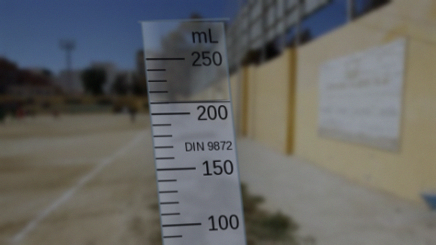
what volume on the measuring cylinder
210 mL
